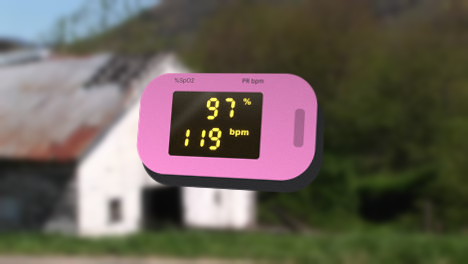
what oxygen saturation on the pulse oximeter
97 %
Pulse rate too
119 bpm
